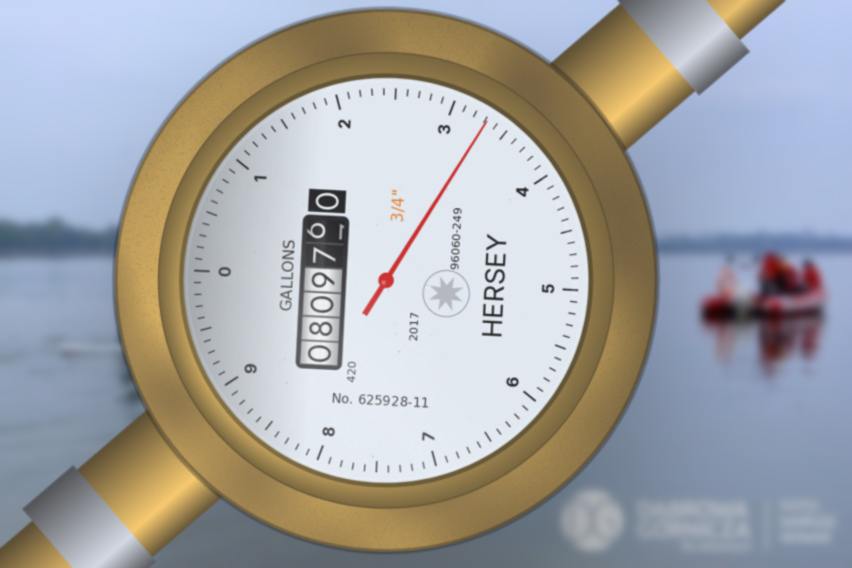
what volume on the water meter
809763.3 gal
